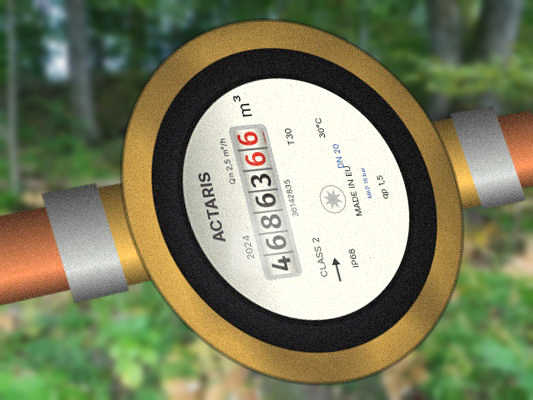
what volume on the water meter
46863.66 m³
